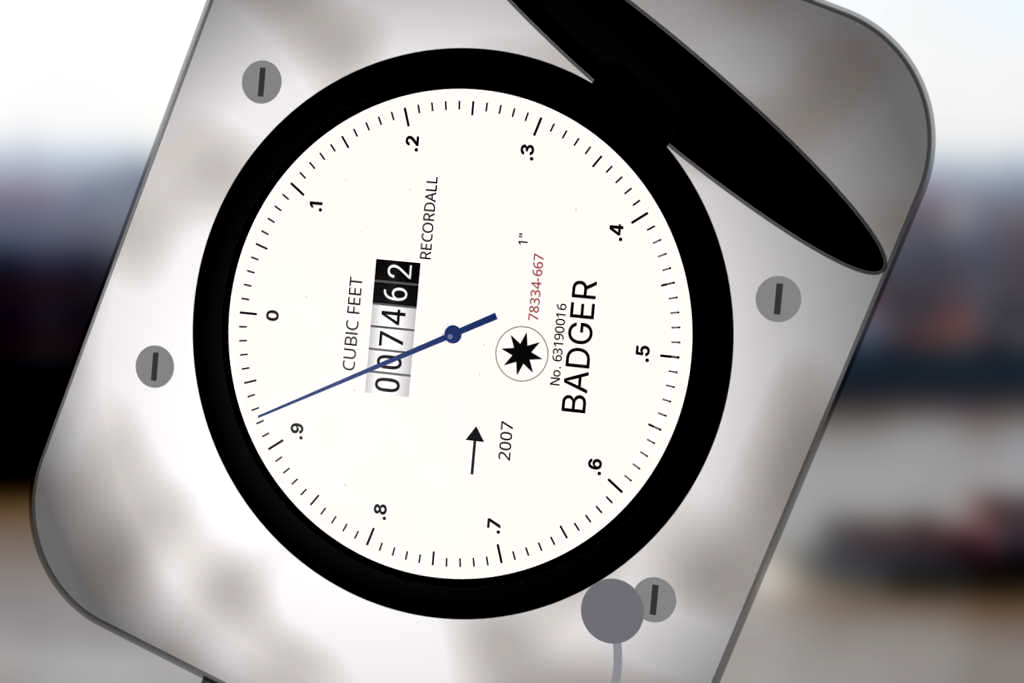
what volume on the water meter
7461.92 ft³
